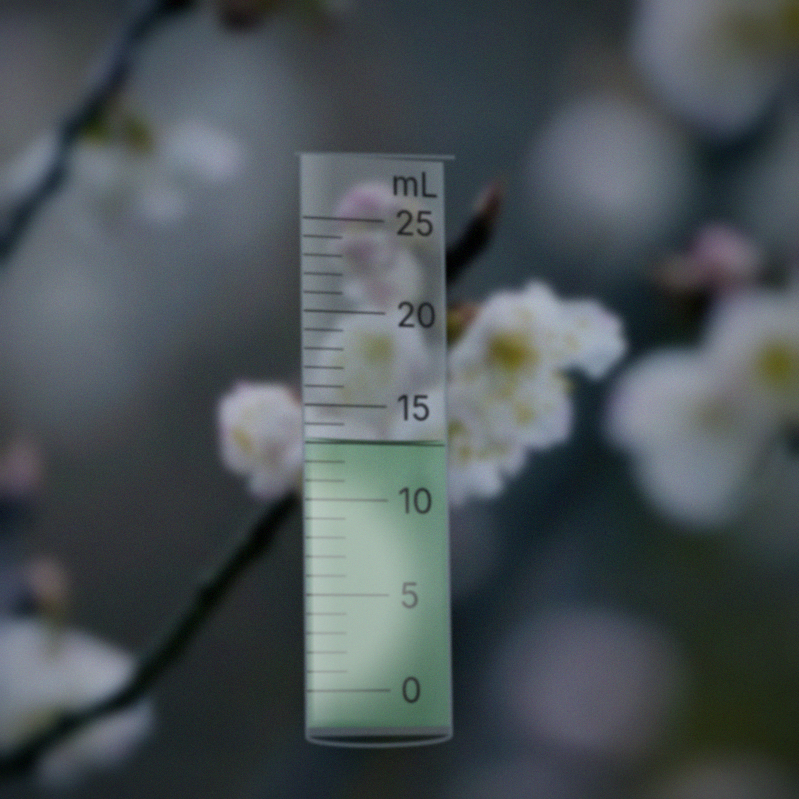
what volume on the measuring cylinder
13 mL
